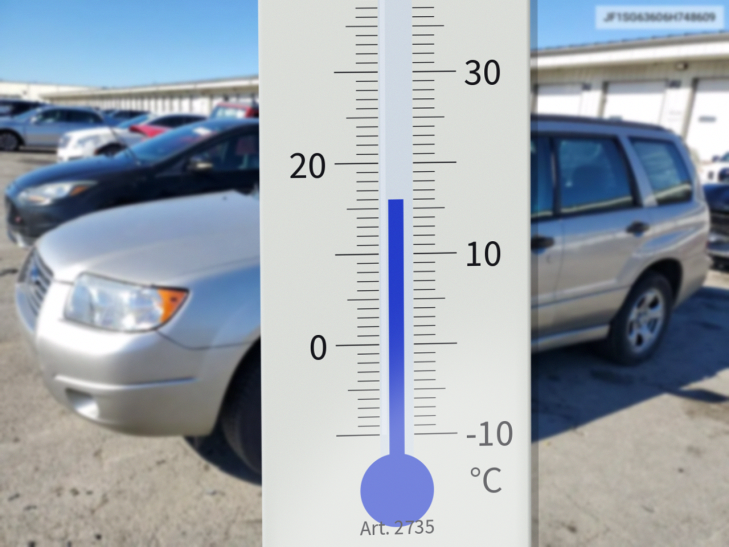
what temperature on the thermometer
16 °C
